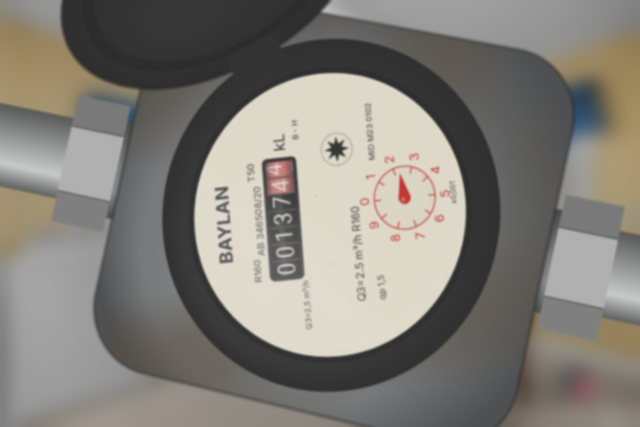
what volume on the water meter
137.442 kL
